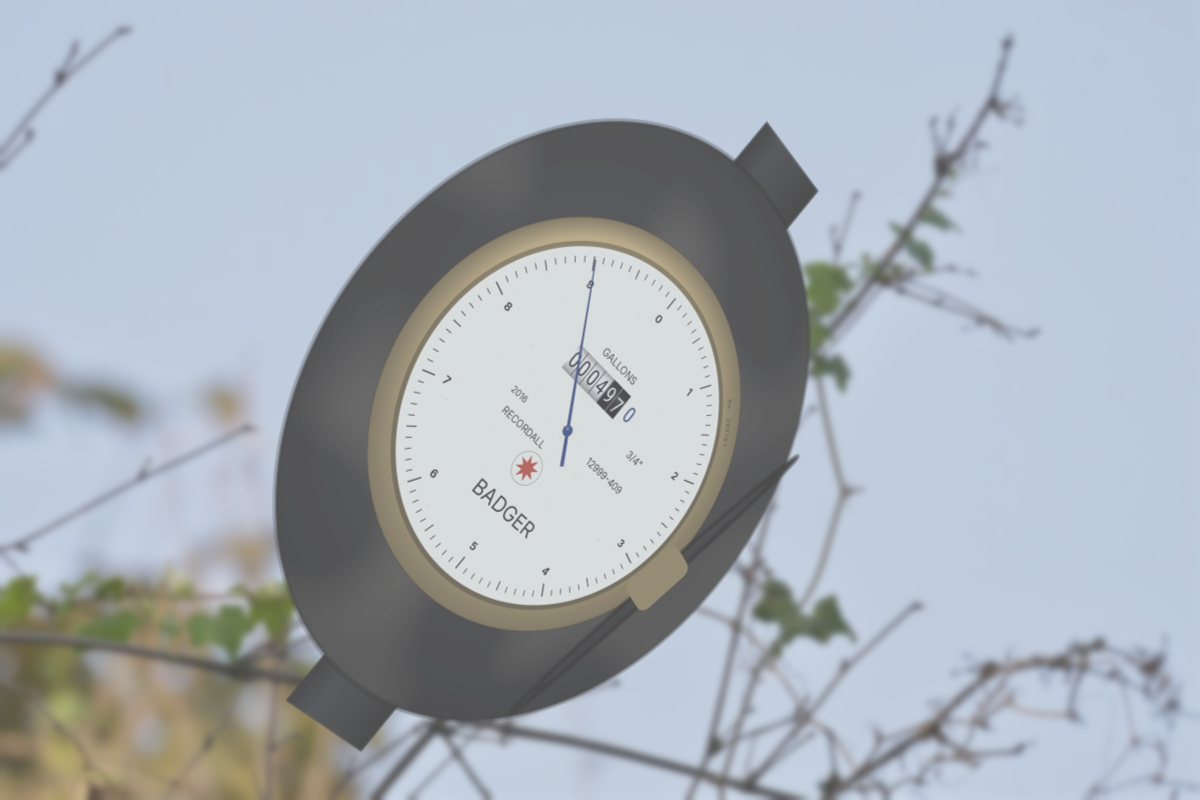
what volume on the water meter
4969.0 gal
